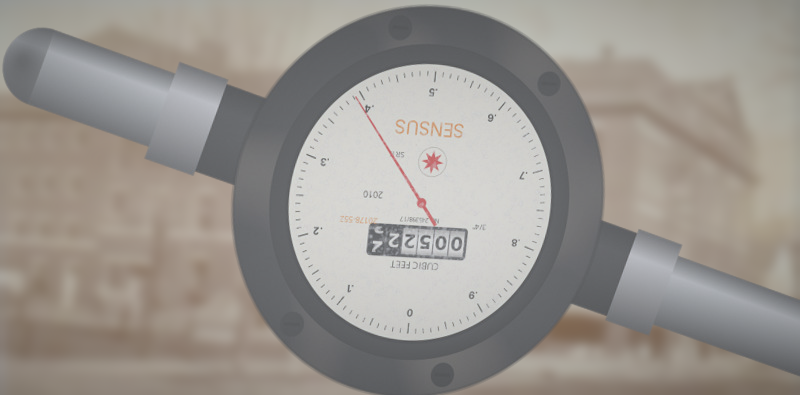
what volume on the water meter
5222.39 ft³
